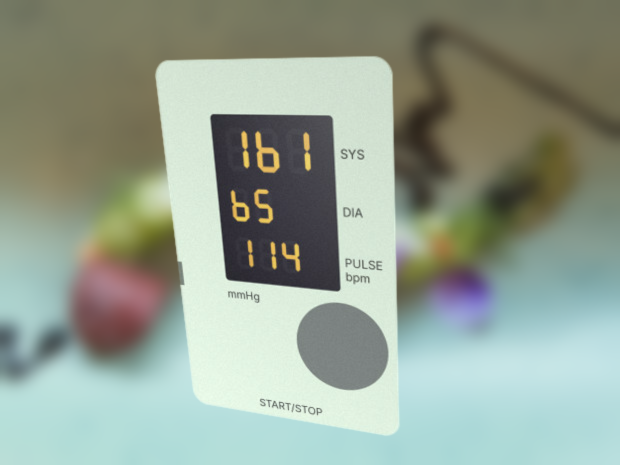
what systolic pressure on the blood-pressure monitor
161 mmHg
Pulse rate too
114 bpm
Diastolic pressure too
65 mmHg
